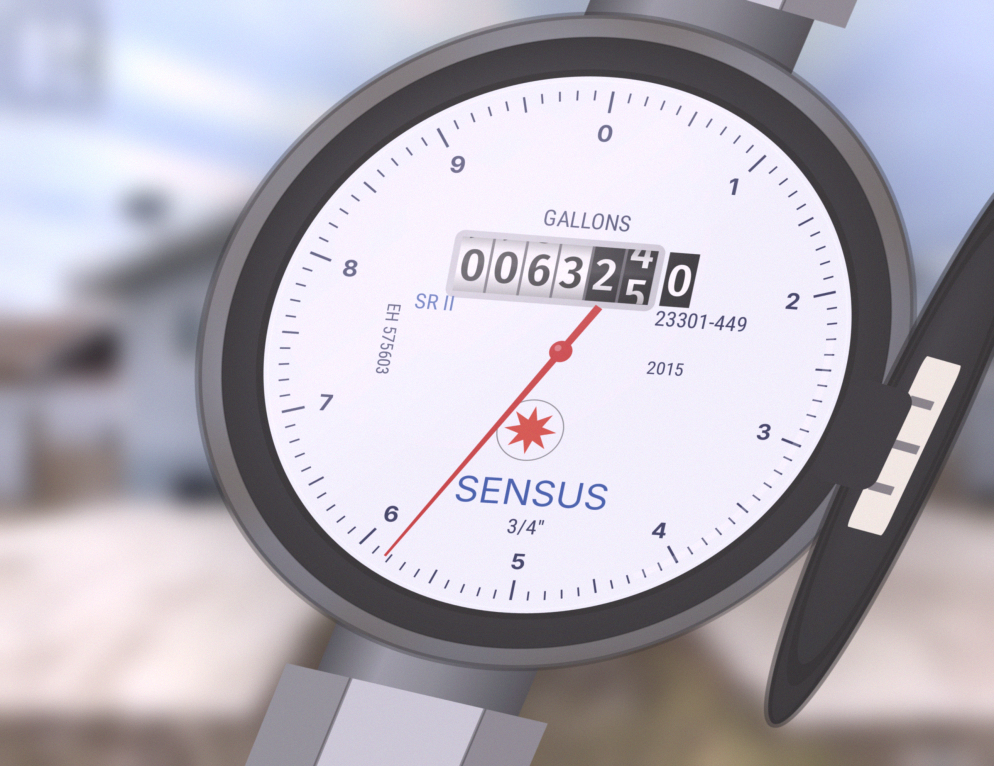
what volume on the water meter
63245.8 gal
